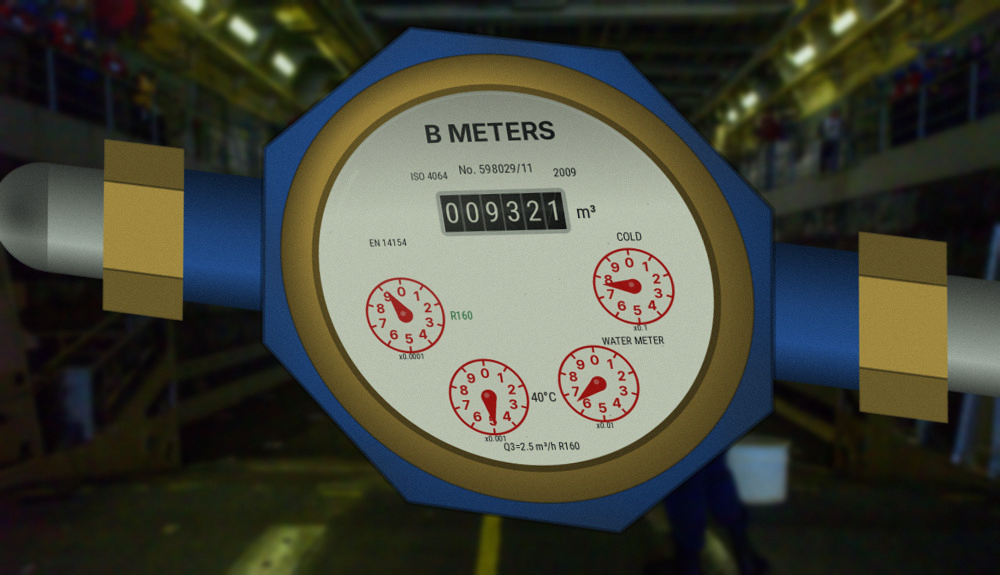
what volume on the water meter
9321.7649 m³
